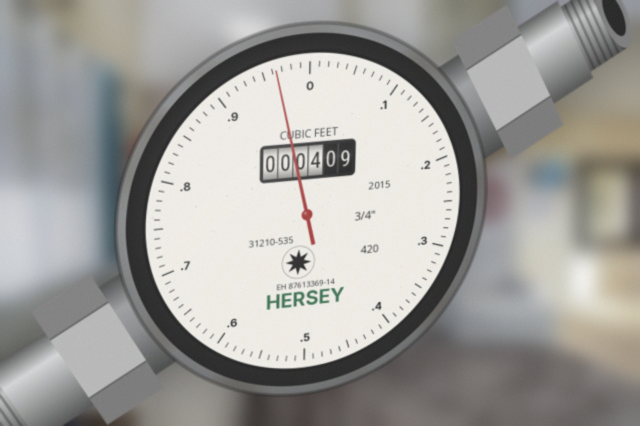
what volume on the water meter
408.96 ft³
